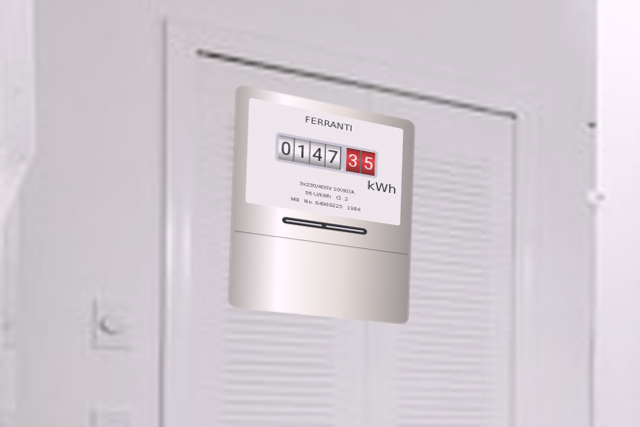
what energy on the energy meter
147.35 kWh
